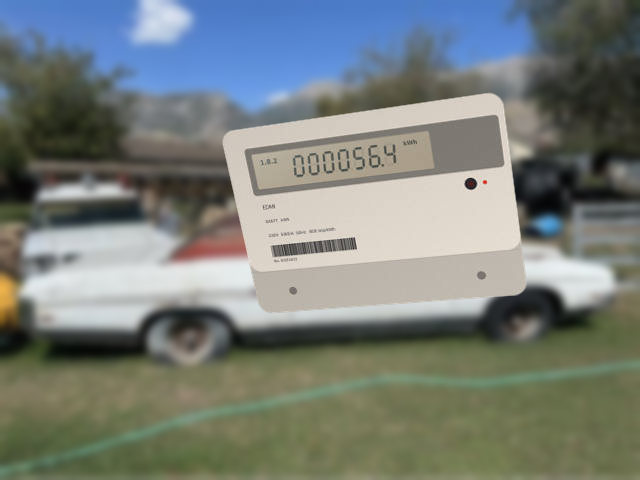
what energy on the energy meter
56.4 kWh
